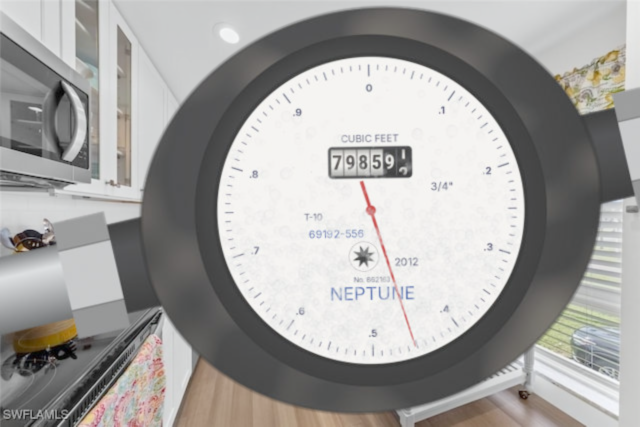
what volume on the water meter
798591.45 ft³
